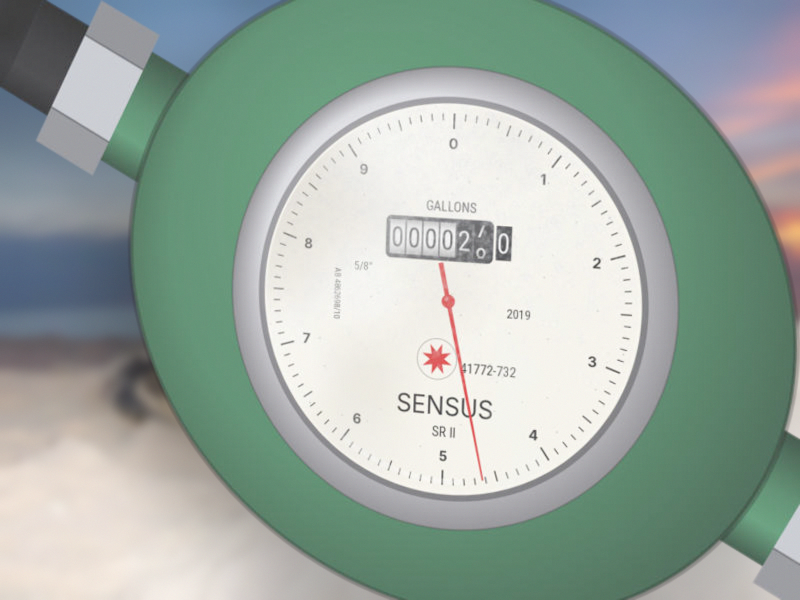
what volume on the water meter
274.6 gal
